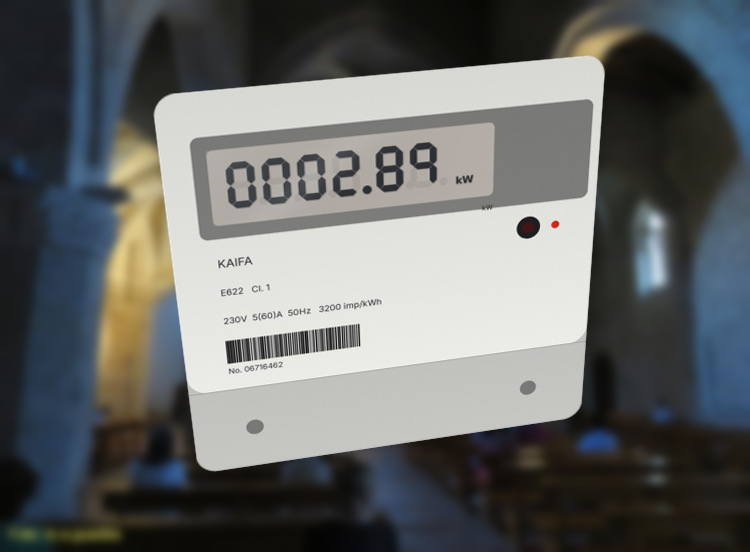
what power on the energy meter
2.89 kW
